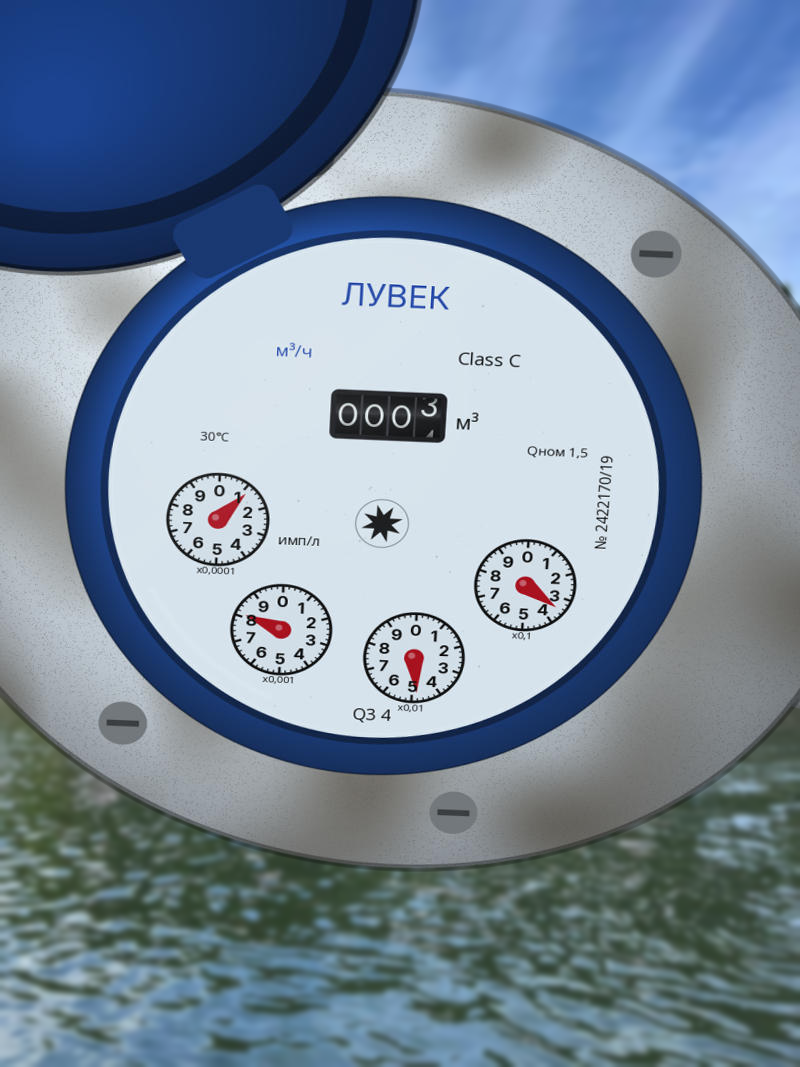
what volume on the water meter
3.3481 m³
